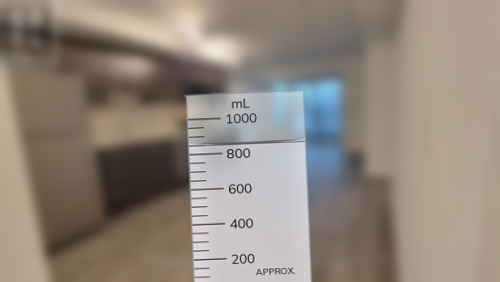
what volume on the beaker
850 mL
